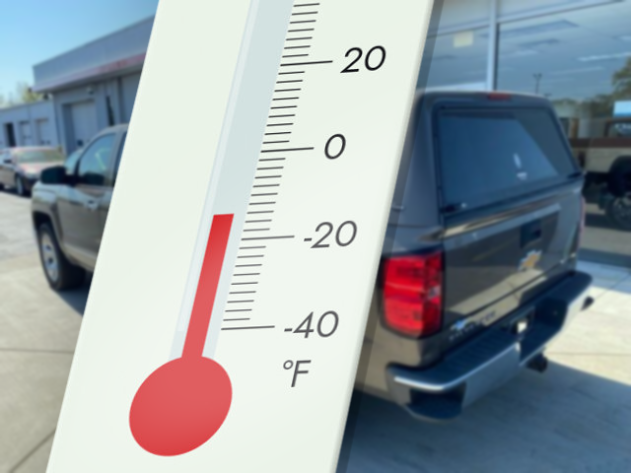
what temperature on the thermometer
-14 °F
